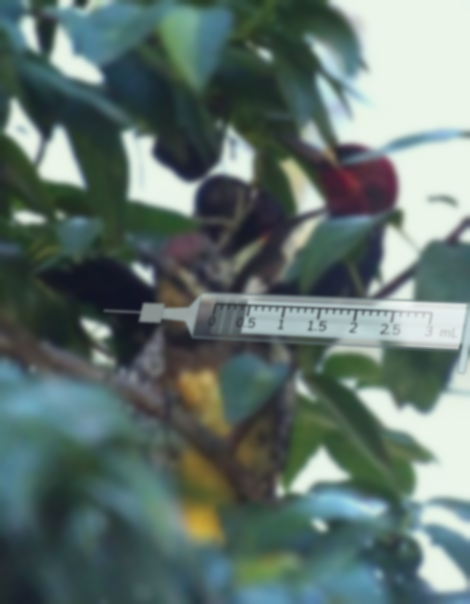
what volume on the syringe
0 mL
